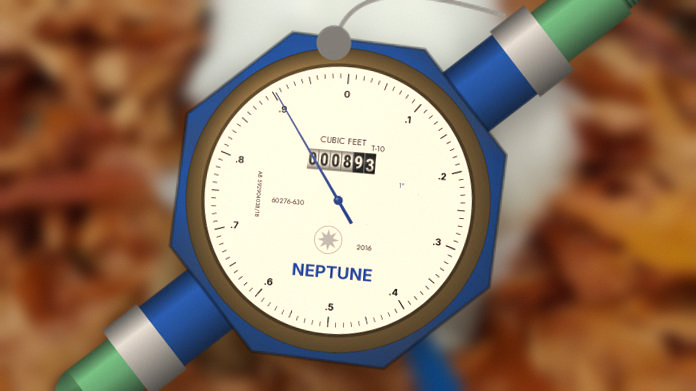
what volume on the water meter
892.90 ft³
